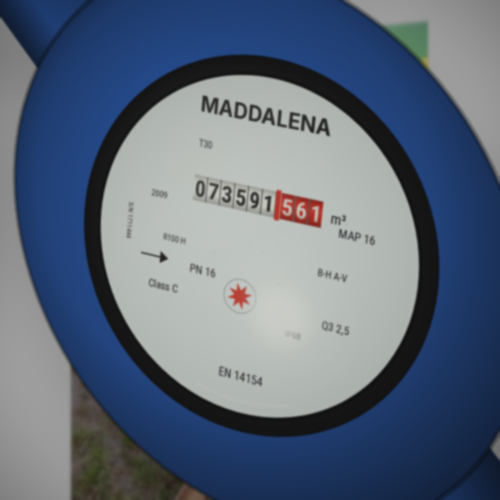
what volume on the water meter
73591.561 m³
